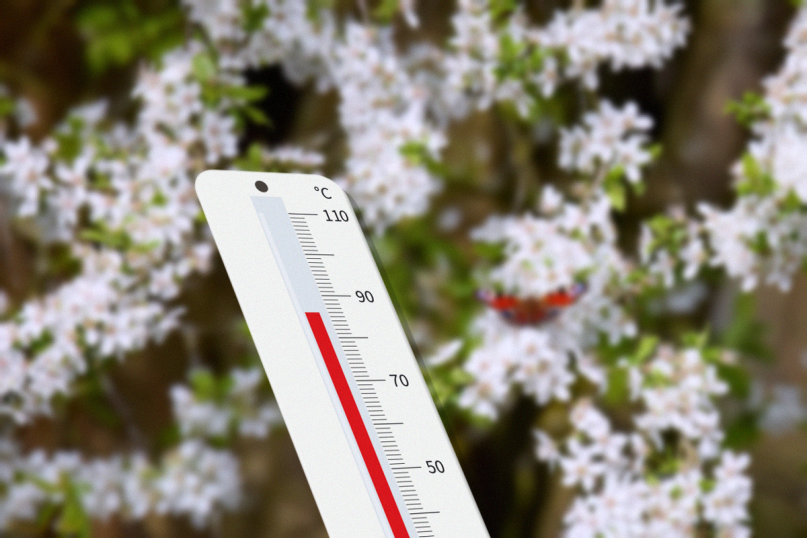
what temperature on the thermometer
86 °C
